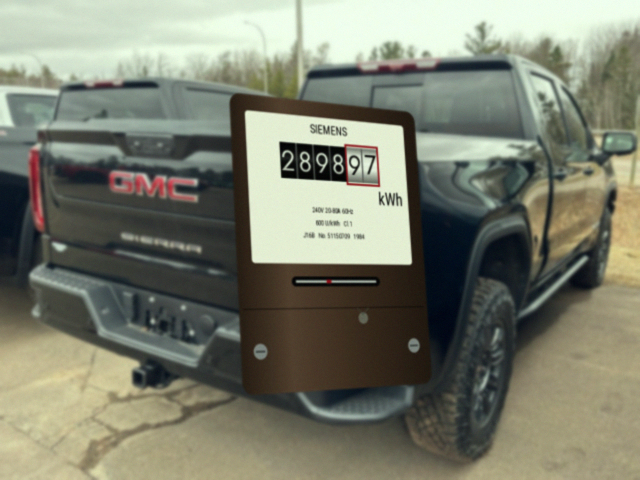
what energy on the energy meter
2898.97 kWh
